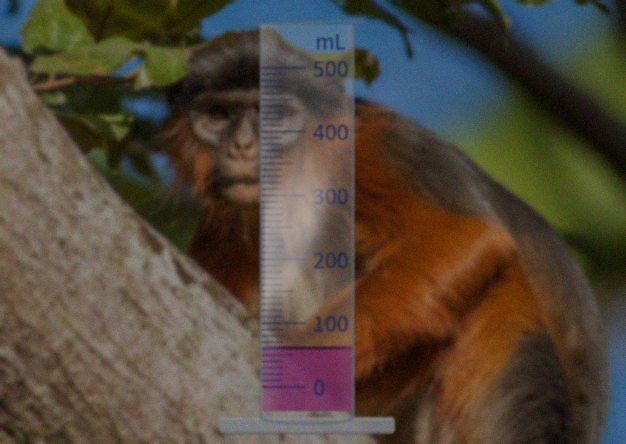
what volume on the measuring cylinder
60 mL
